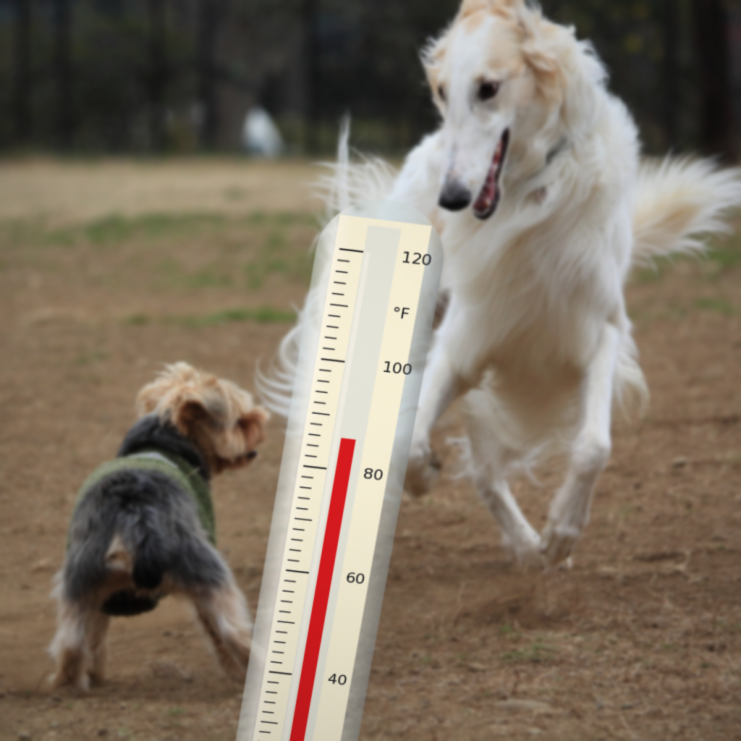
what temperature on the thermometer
86 °F
